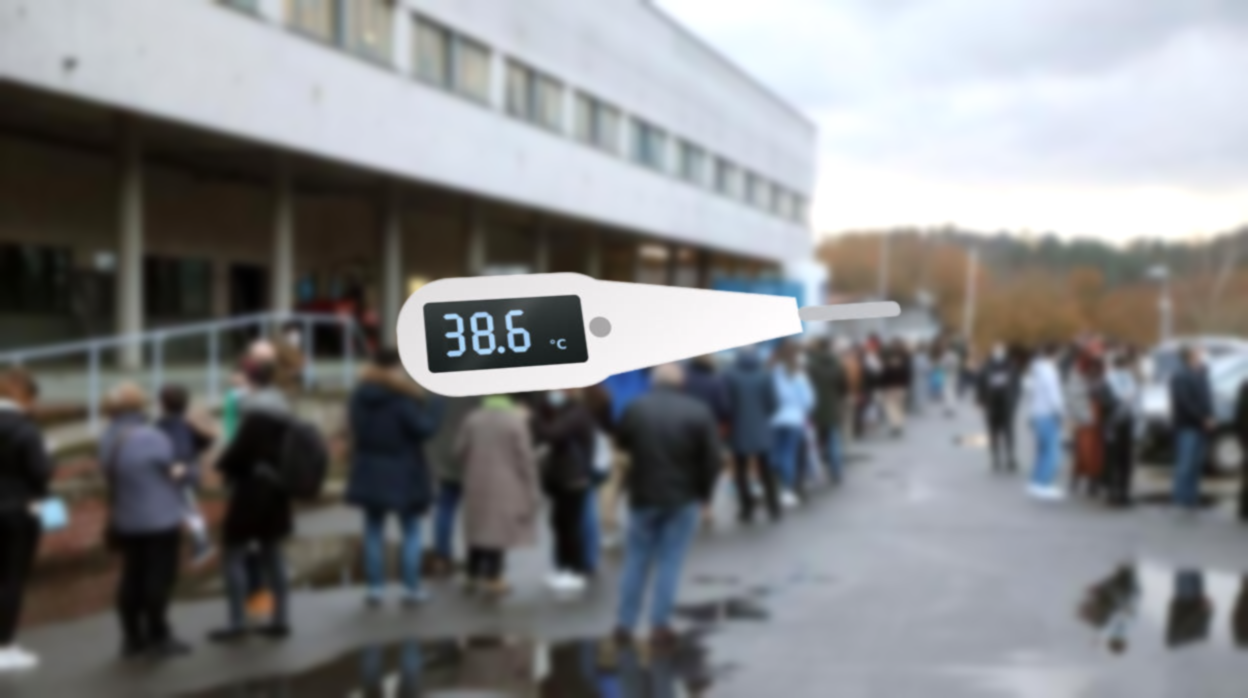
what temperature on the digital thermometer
38.6 °C
